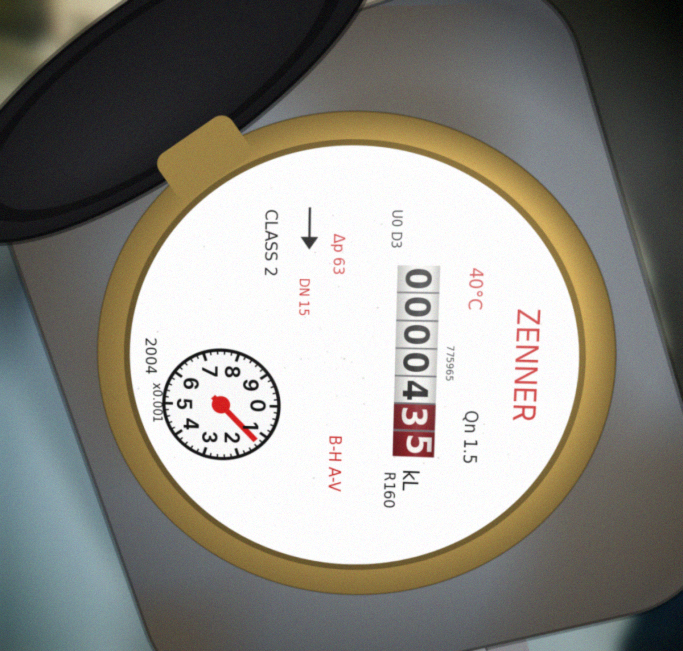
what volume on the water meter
4.351 kL
